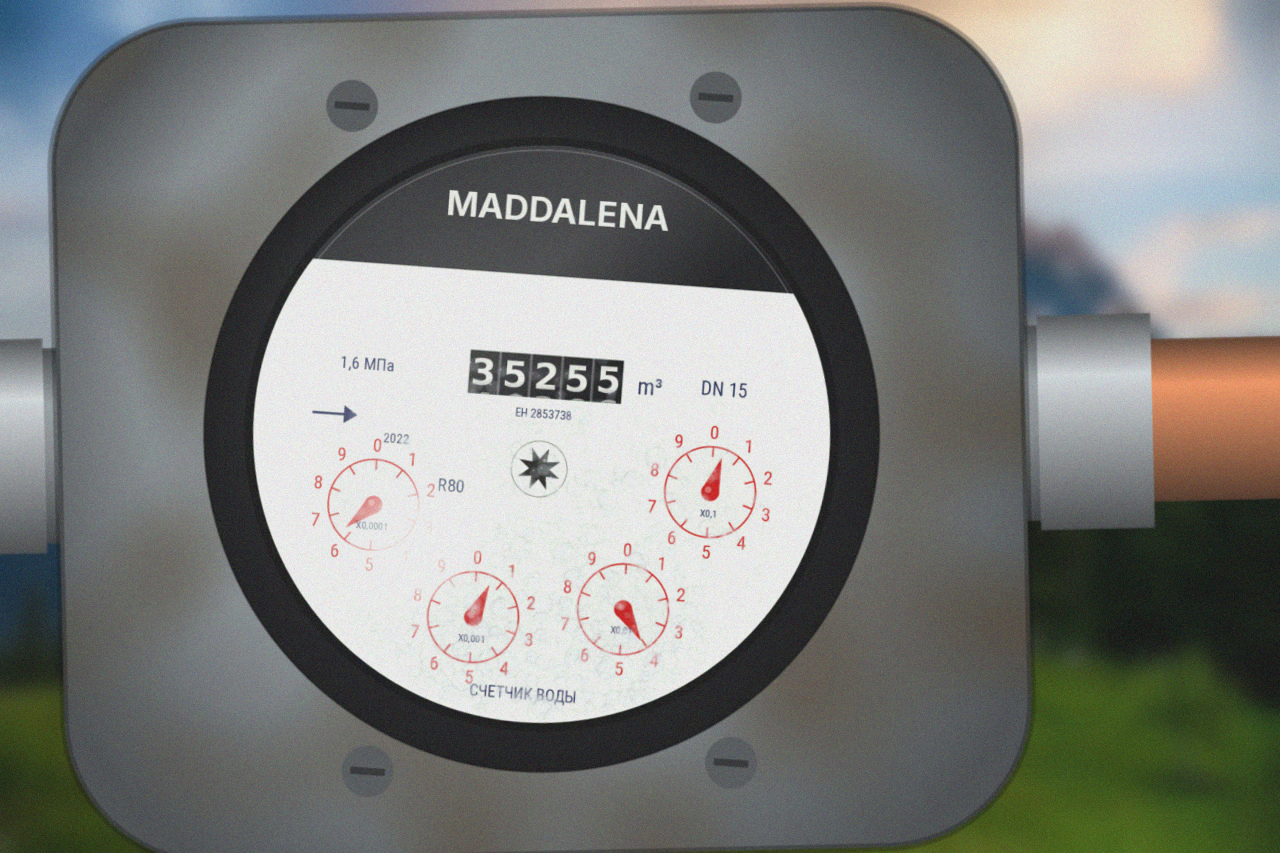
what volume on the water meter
35255.0406 m³
